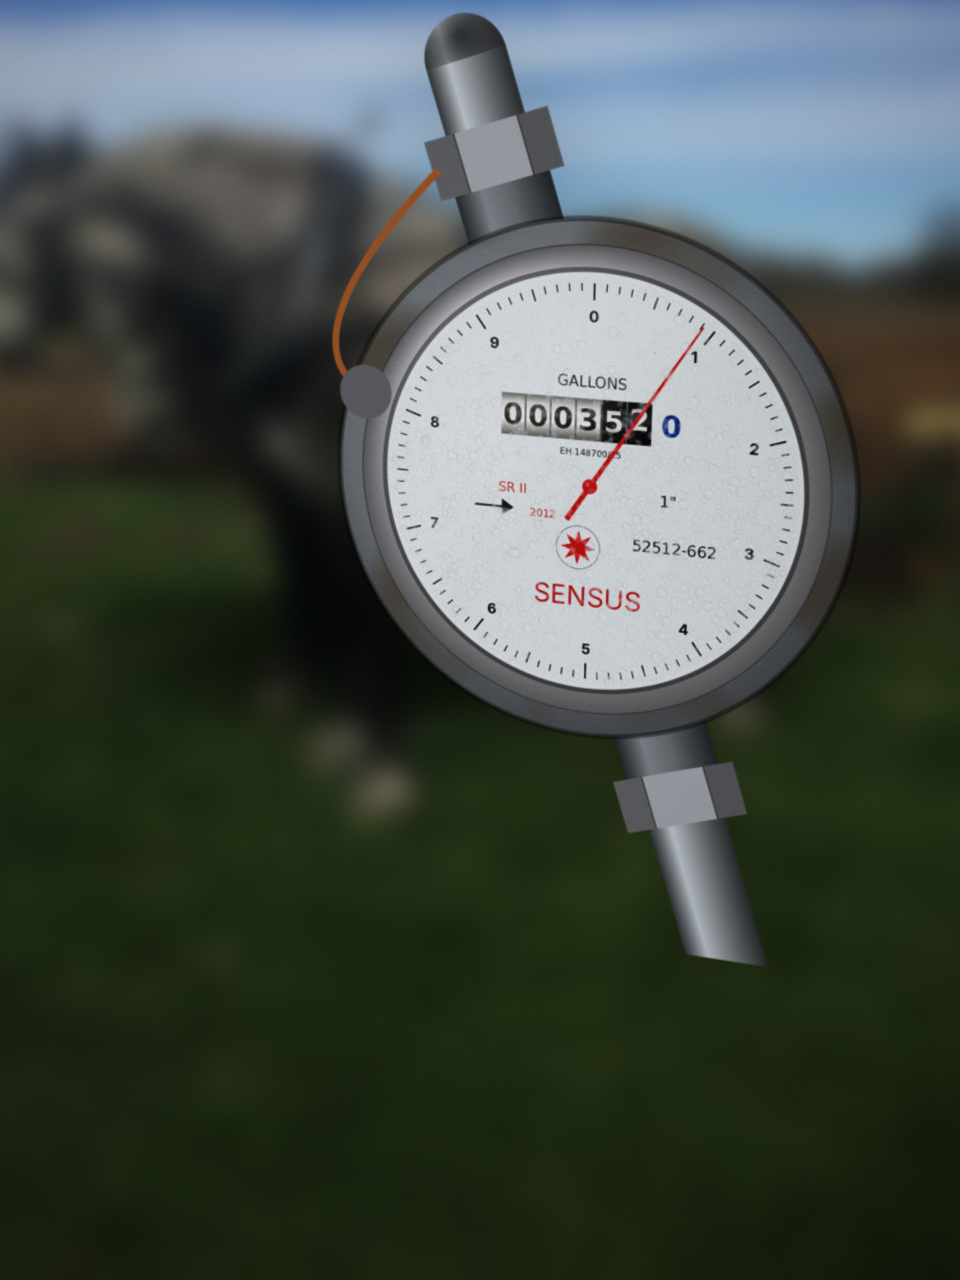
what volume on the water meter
3520.9 gal
